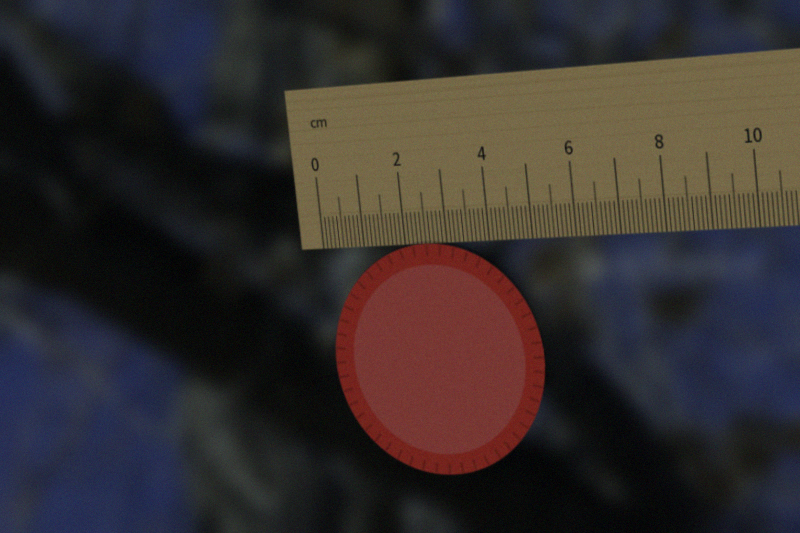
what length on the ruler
5 cm
